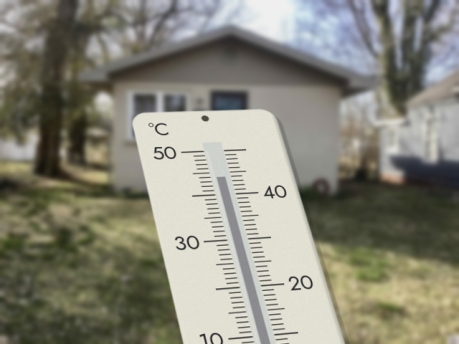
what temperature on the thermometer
44 °C
